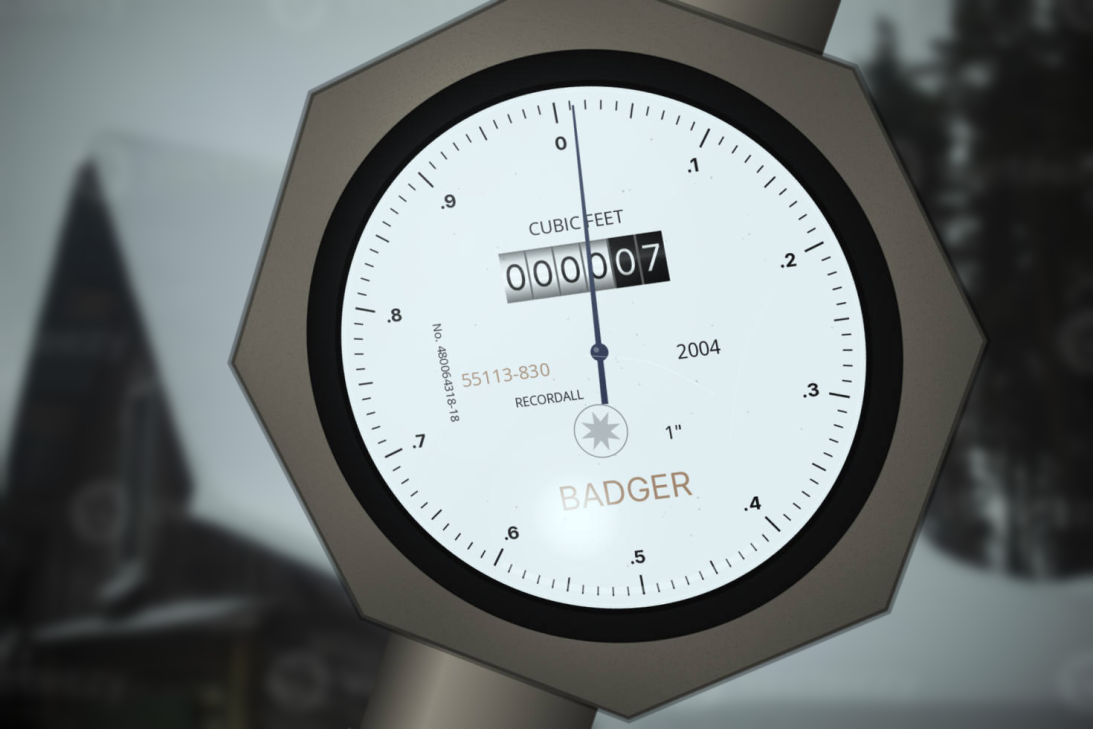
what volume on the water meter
7.01 ft³
